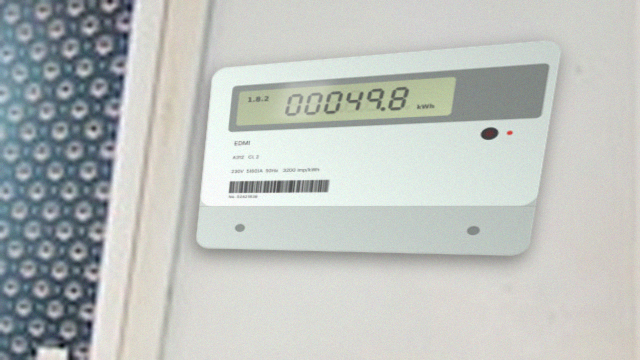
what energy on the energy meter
49.8 kWh
